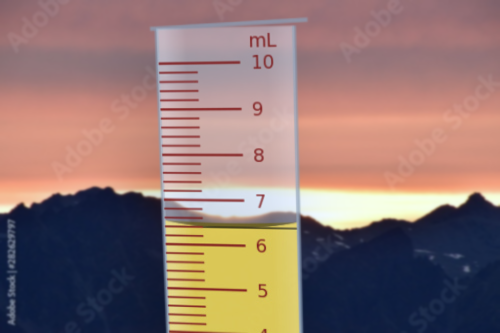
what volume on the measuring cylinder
6.4 mL
